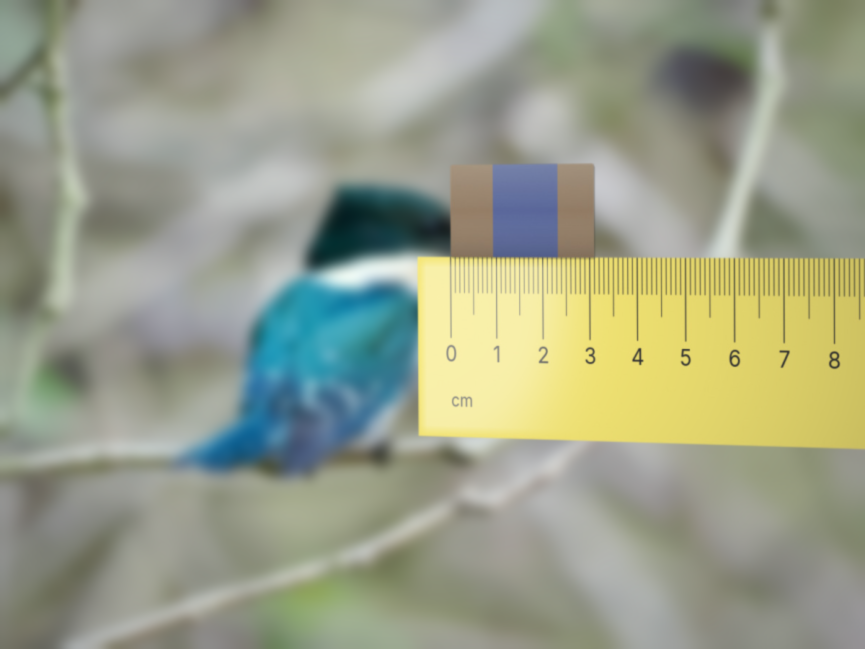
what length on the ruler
3.1 cm
